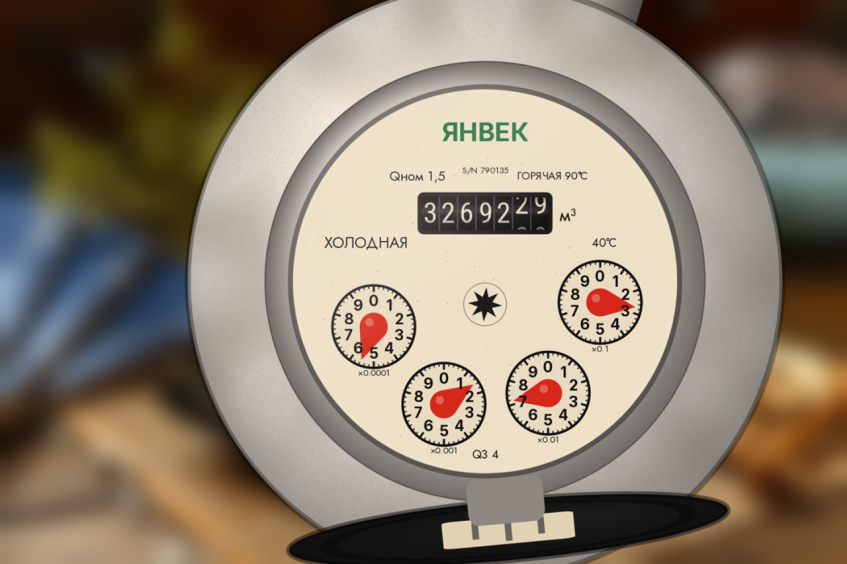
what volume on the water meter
3269229.2715 m³
